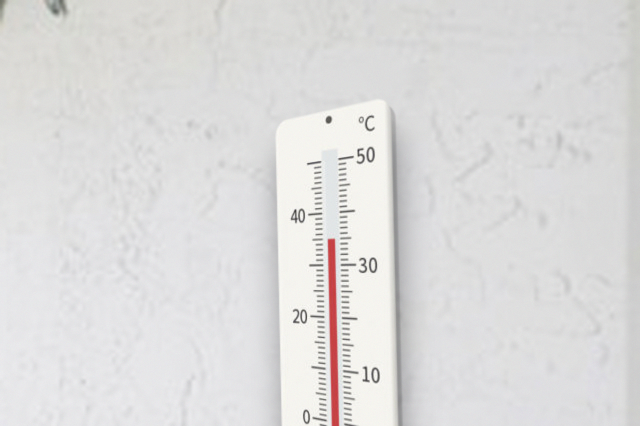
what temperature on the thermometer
35 °C
